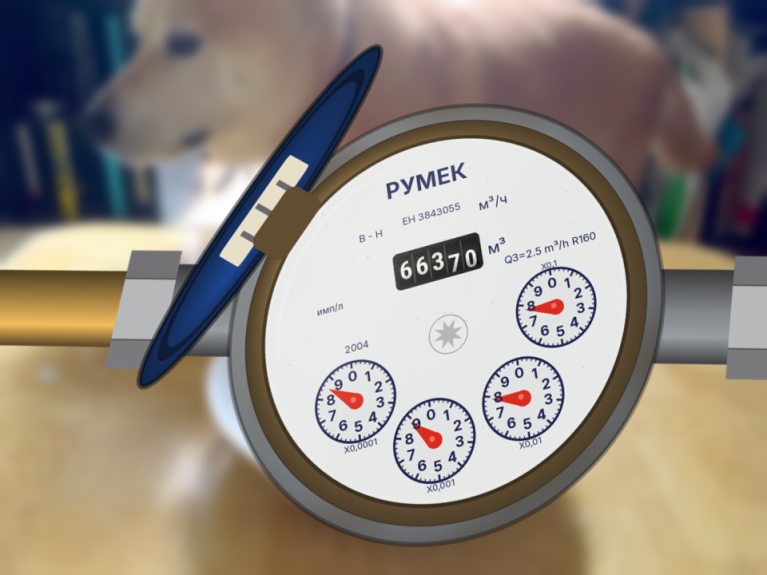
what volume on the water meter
66369.7788 m³
